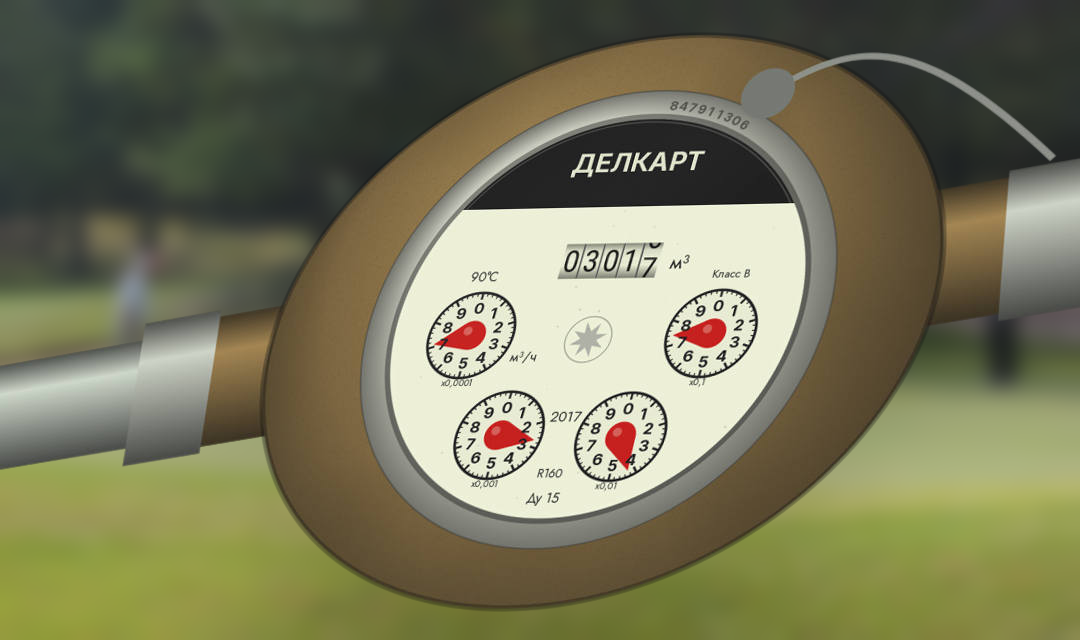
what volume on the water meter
3016.7427 m³
